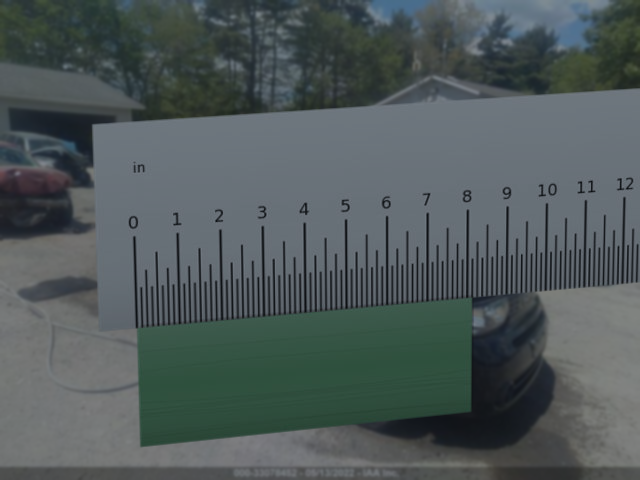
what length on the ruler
8.125 in
